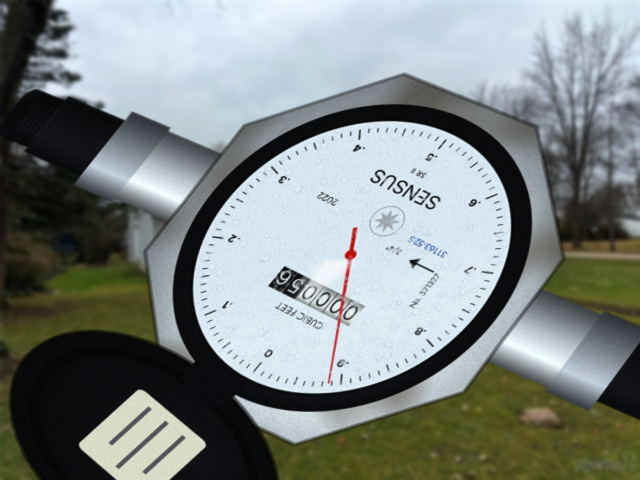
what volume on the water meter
55.91 ft³
